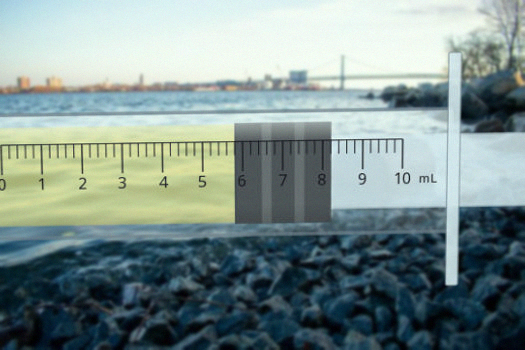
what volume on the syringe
5.8 mL
